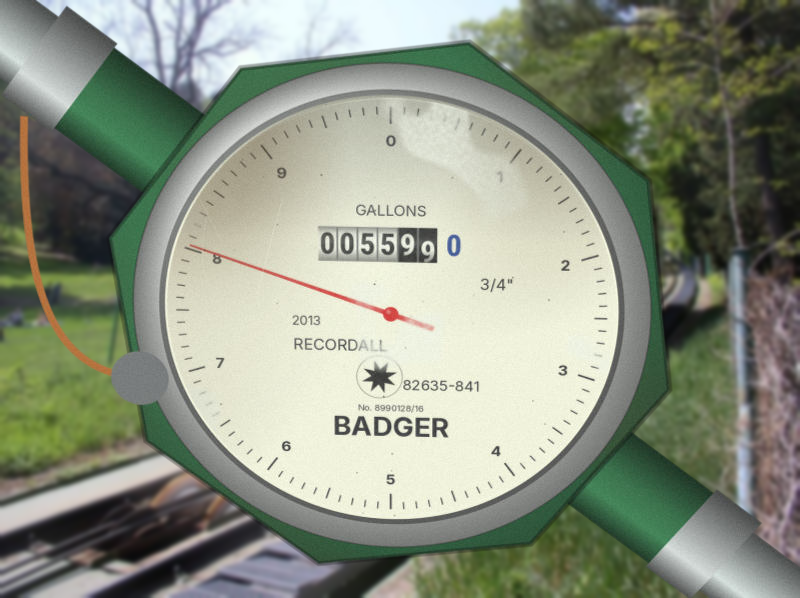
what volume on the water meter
55988.0 gal
